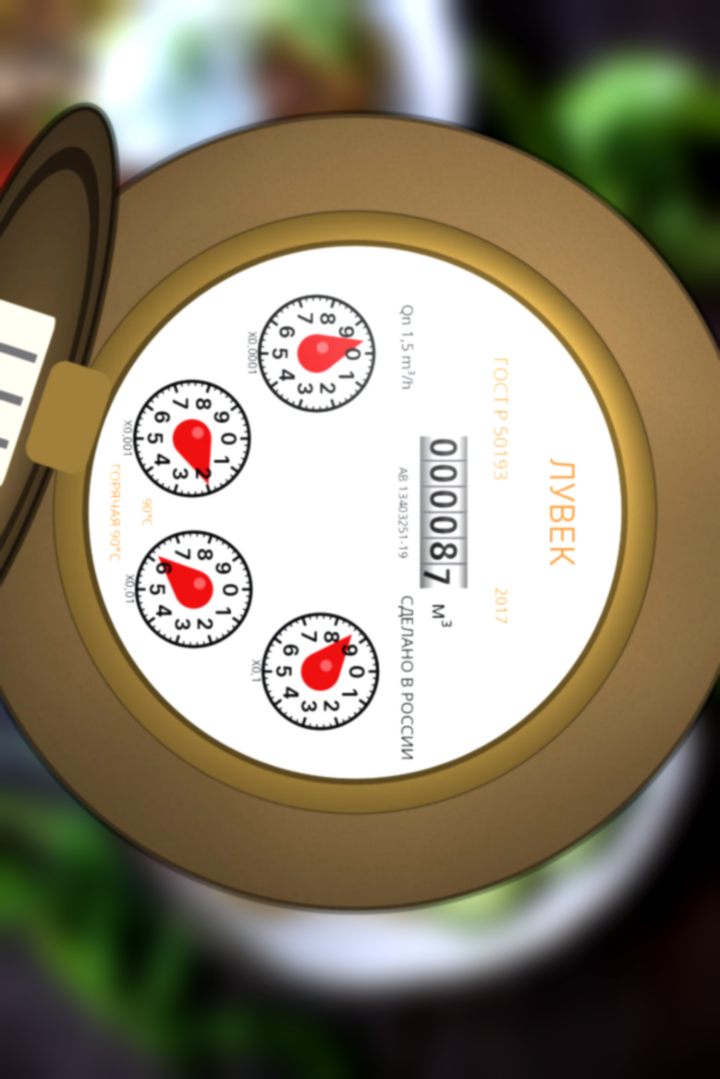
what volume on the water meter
86.8619 m³
